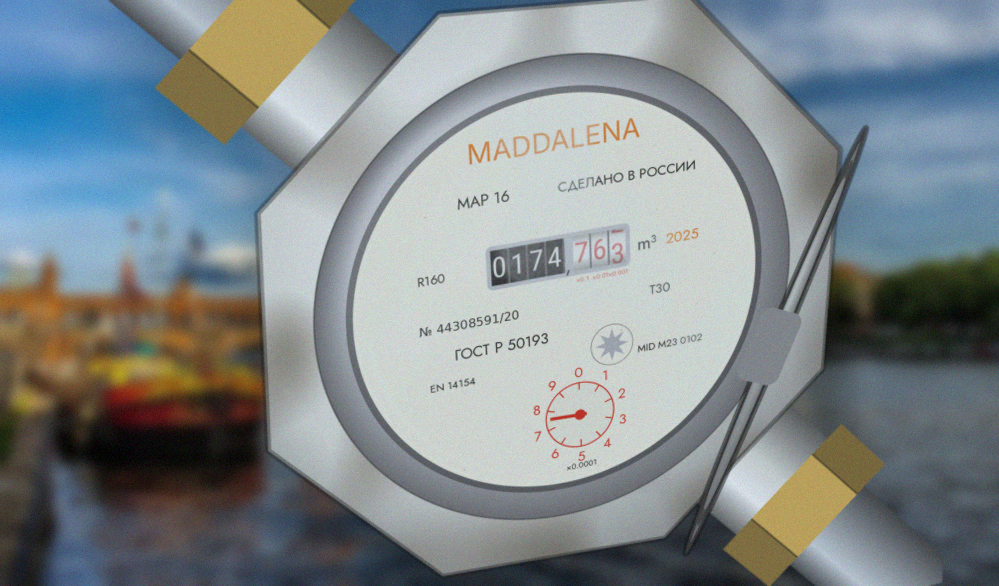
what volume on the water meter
174.7627 m³
